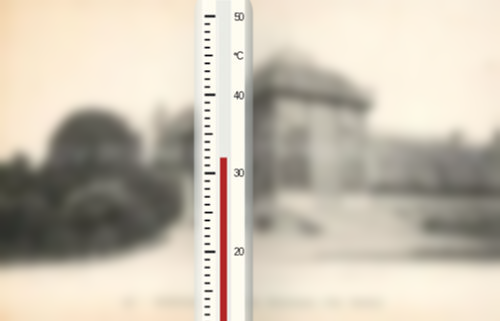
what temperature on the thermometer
32 °C
